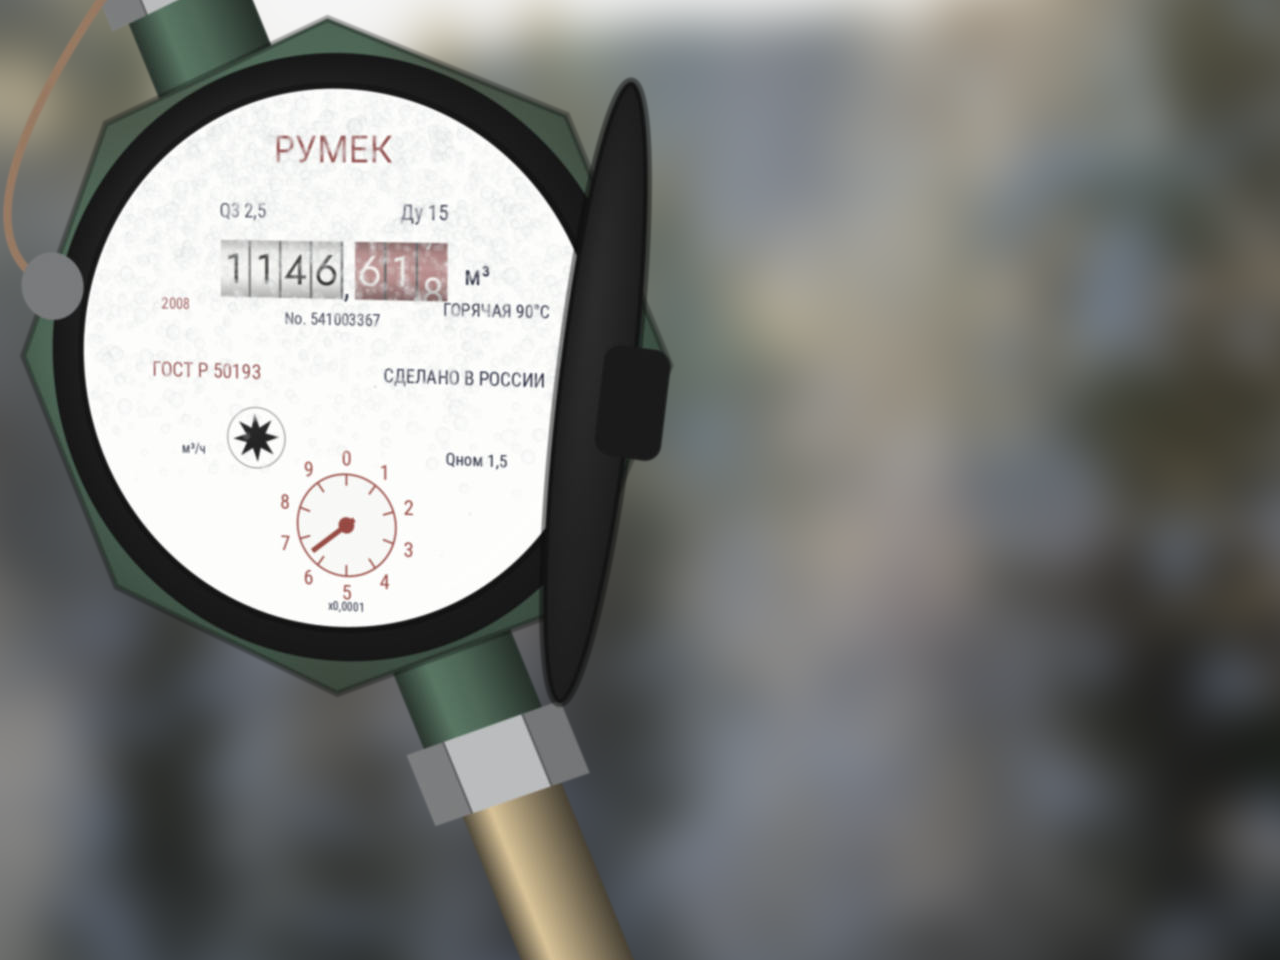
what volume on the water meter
1146.6176 m³
